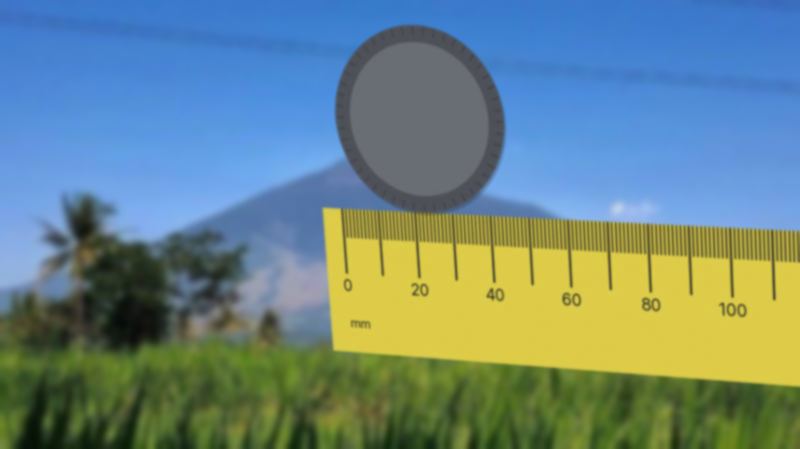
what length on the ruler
45 mm
